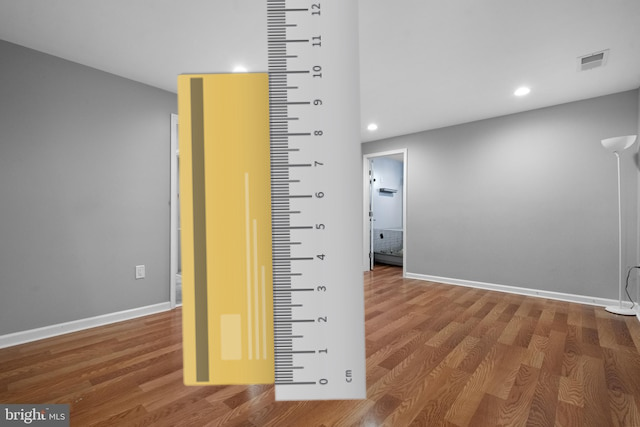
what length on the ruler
10 cm
